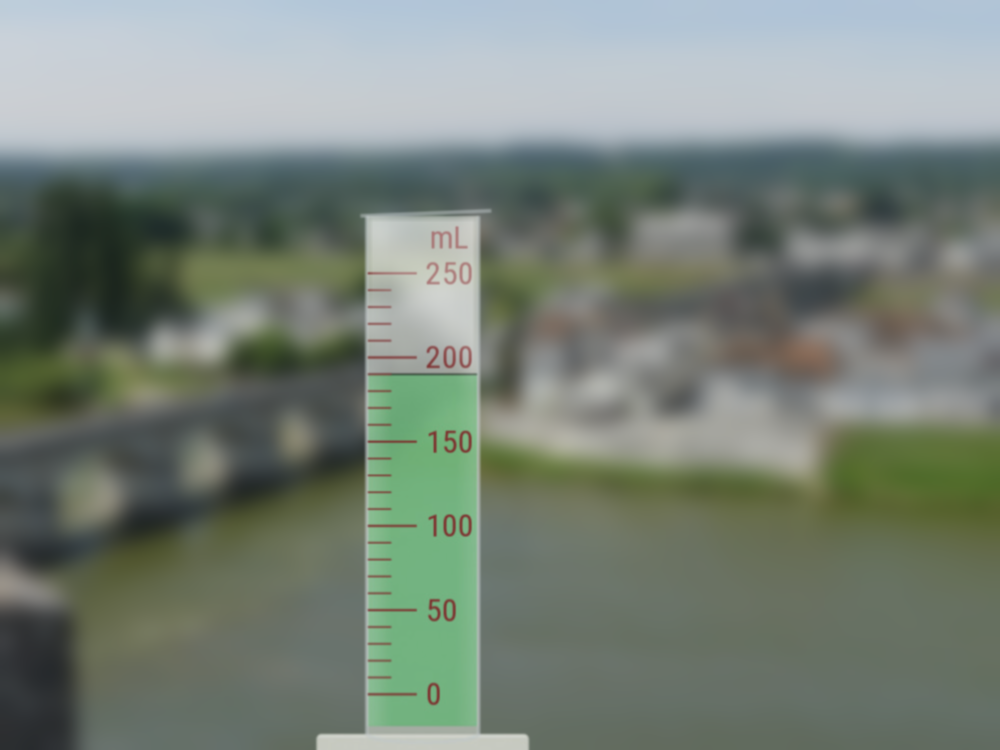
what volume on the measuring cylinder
190 mL
